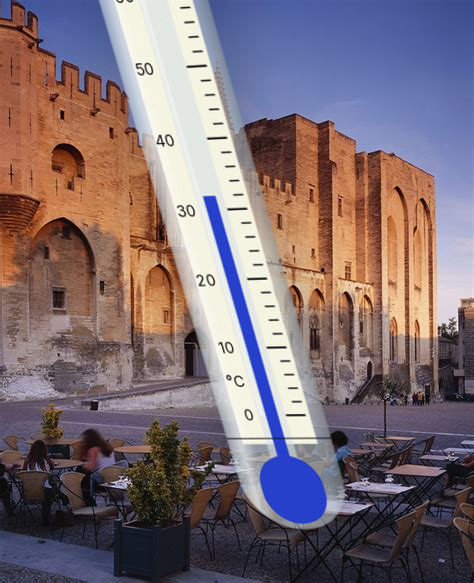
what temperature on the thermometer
32 °C
